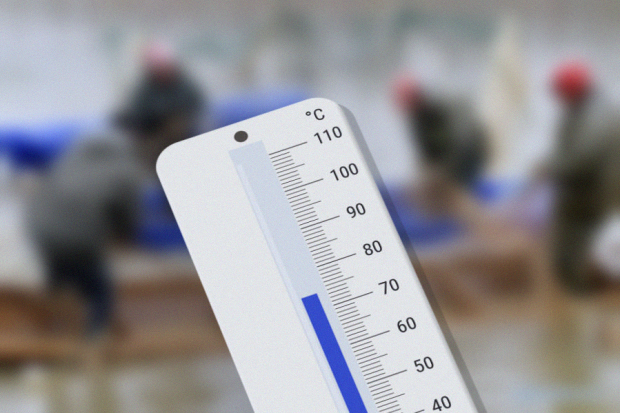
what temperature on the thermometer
74 °C
